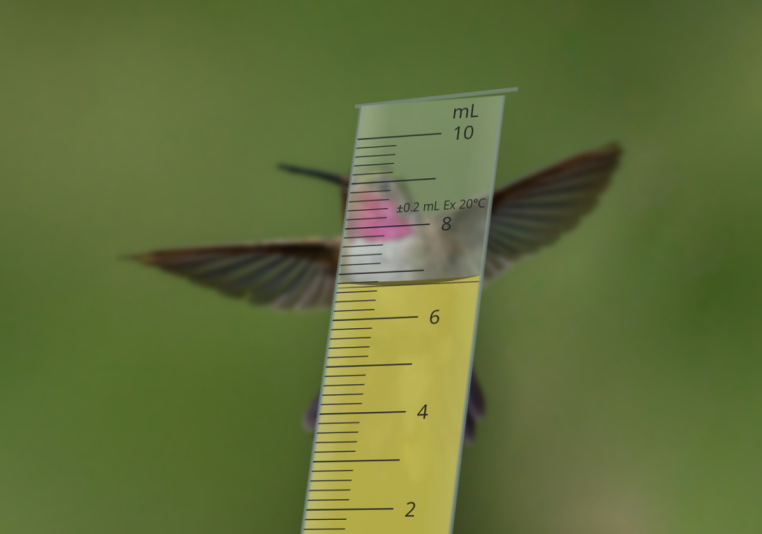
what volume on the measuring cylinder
6.7 mL
